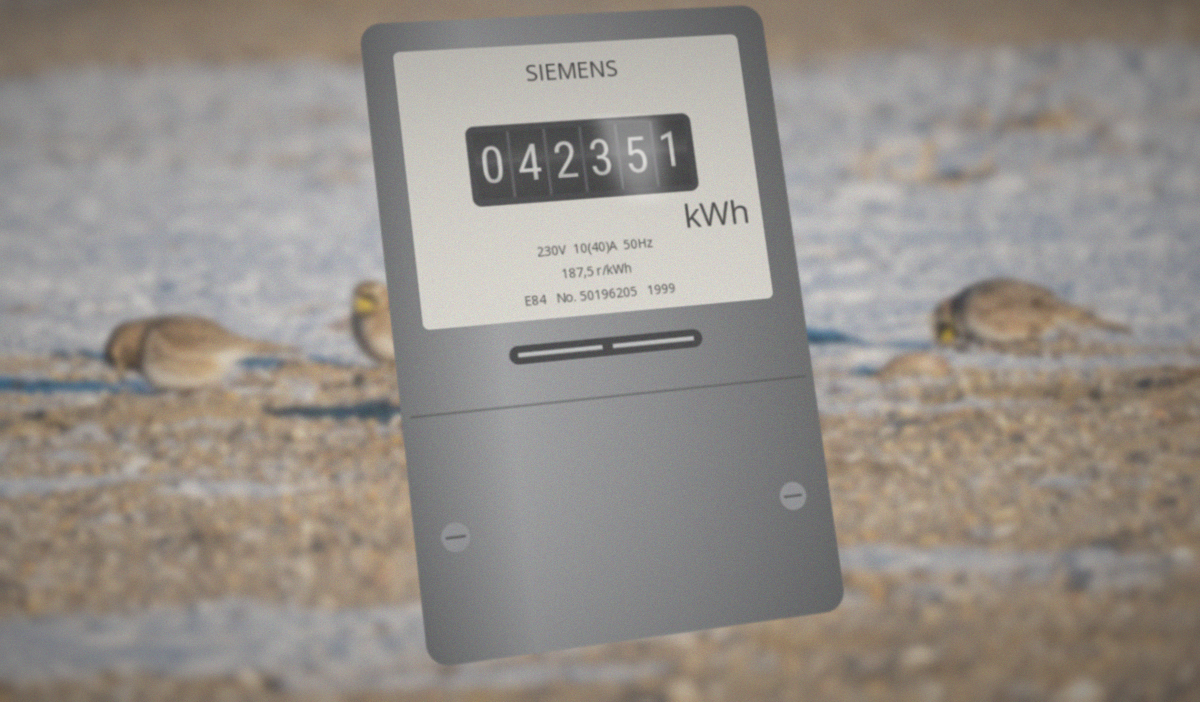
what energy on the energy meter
42351 kWh
